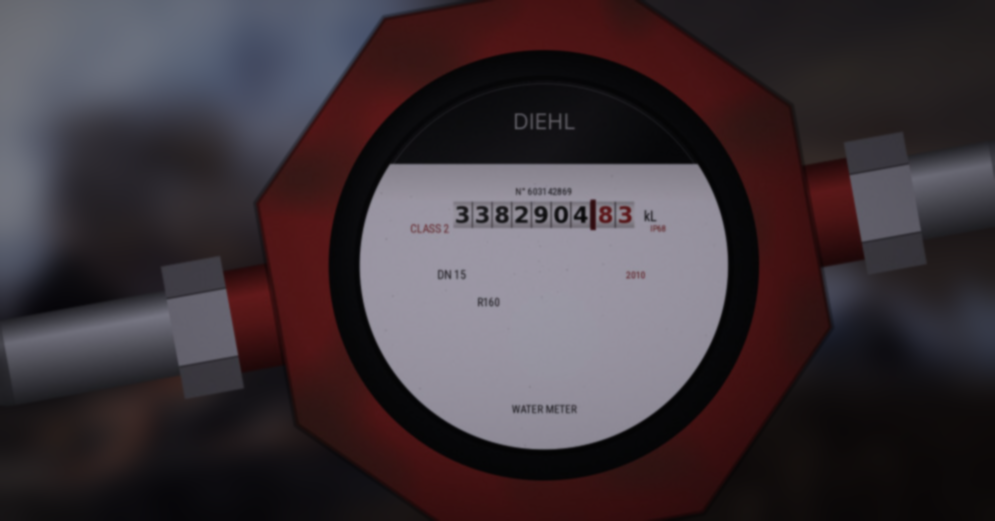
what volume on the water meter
3382904.83 kL
